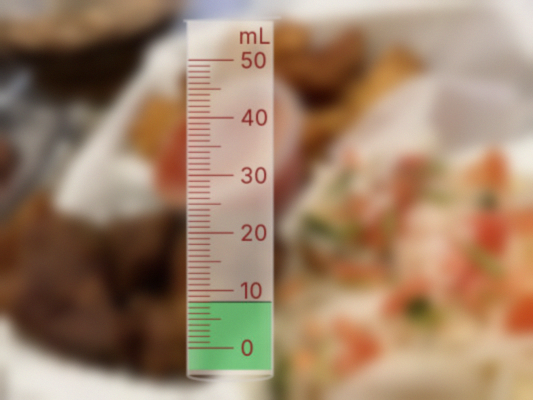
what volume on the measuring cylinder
8 mL
